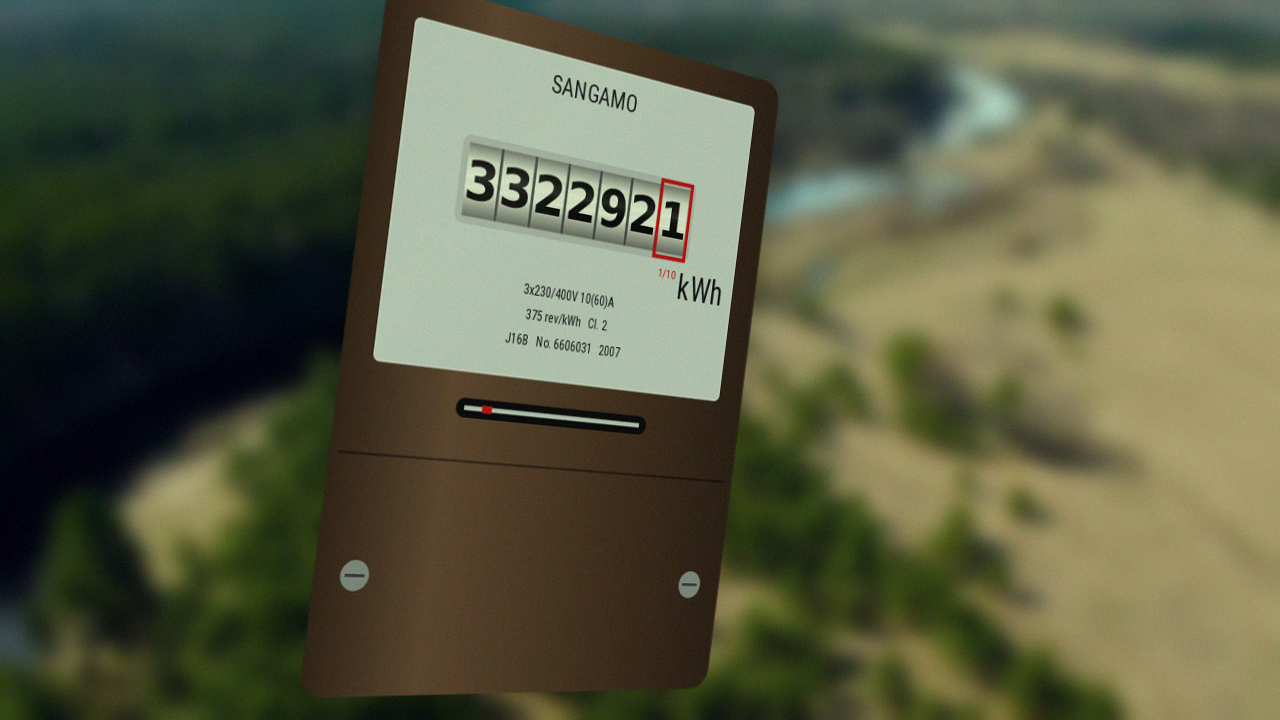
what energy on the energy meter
332292.1 kWh
